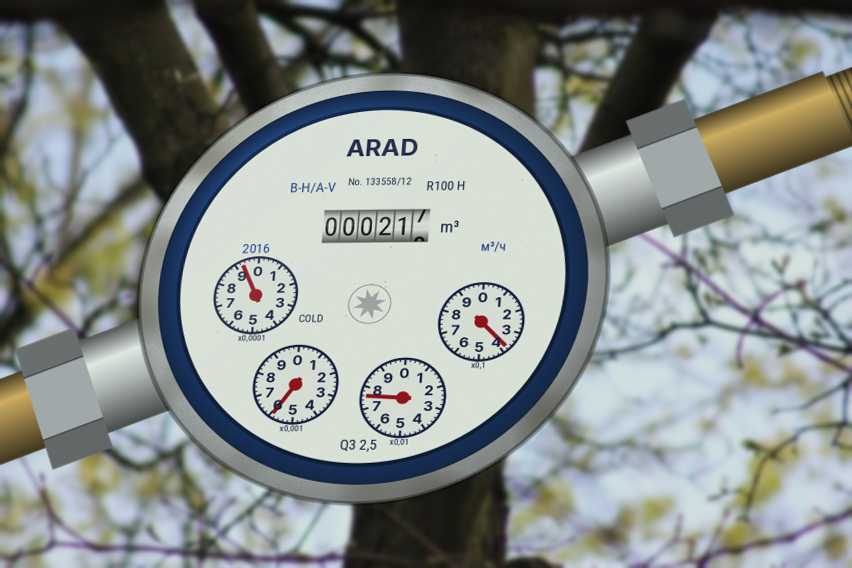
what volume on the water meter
217.3759 m³
